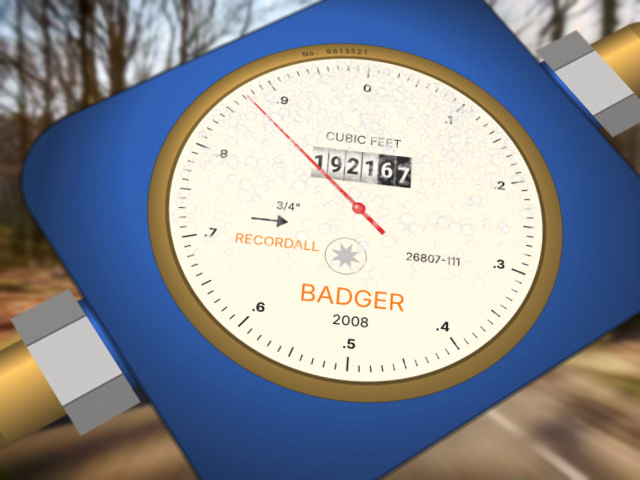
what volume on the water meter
192166.87 ft³
